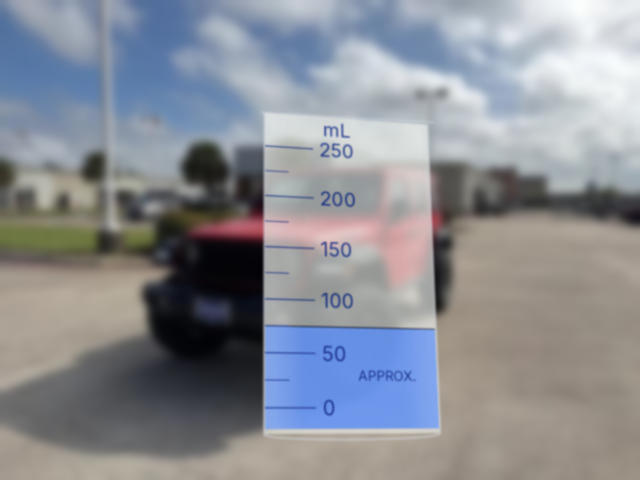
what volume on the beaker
75 mL
